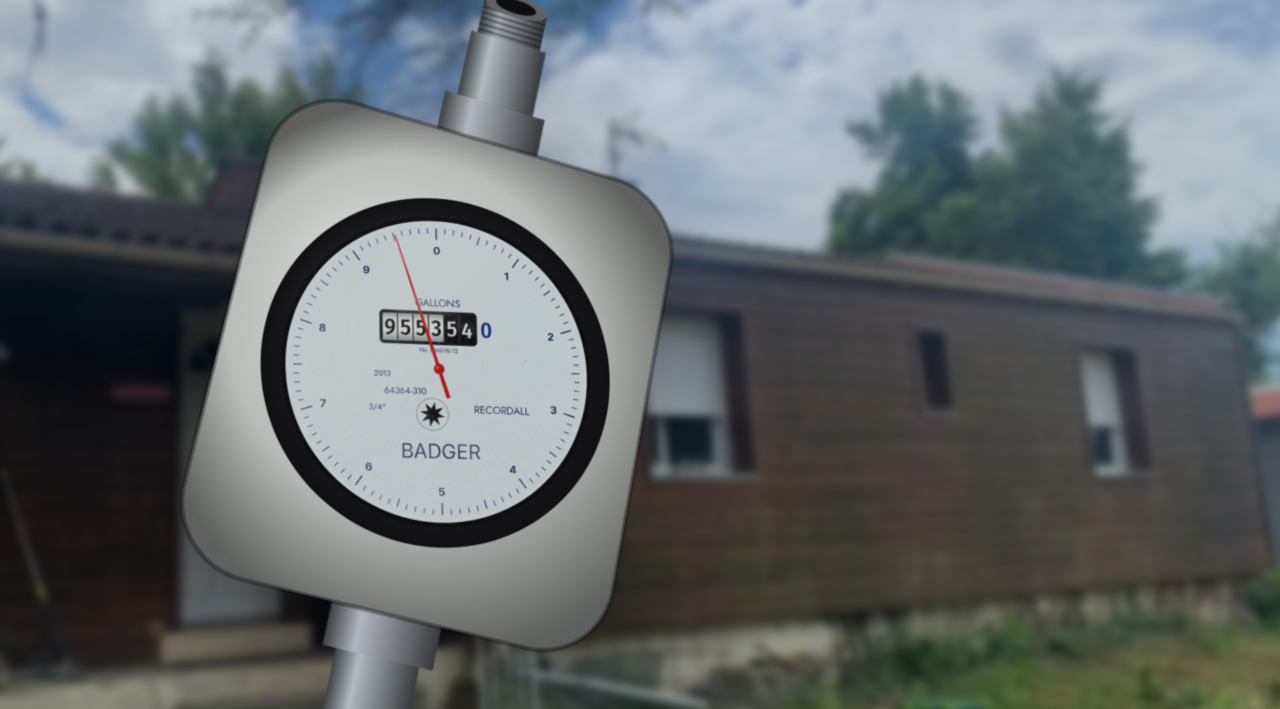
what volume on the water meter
9553539.5 gal
